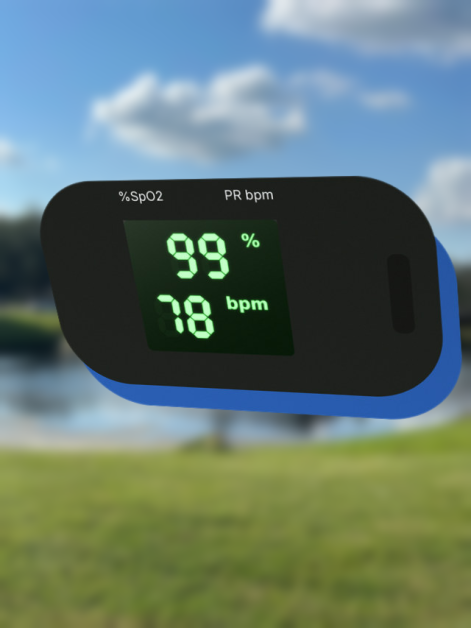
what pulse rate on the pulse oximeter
78 bpm
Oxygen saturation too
99 %
